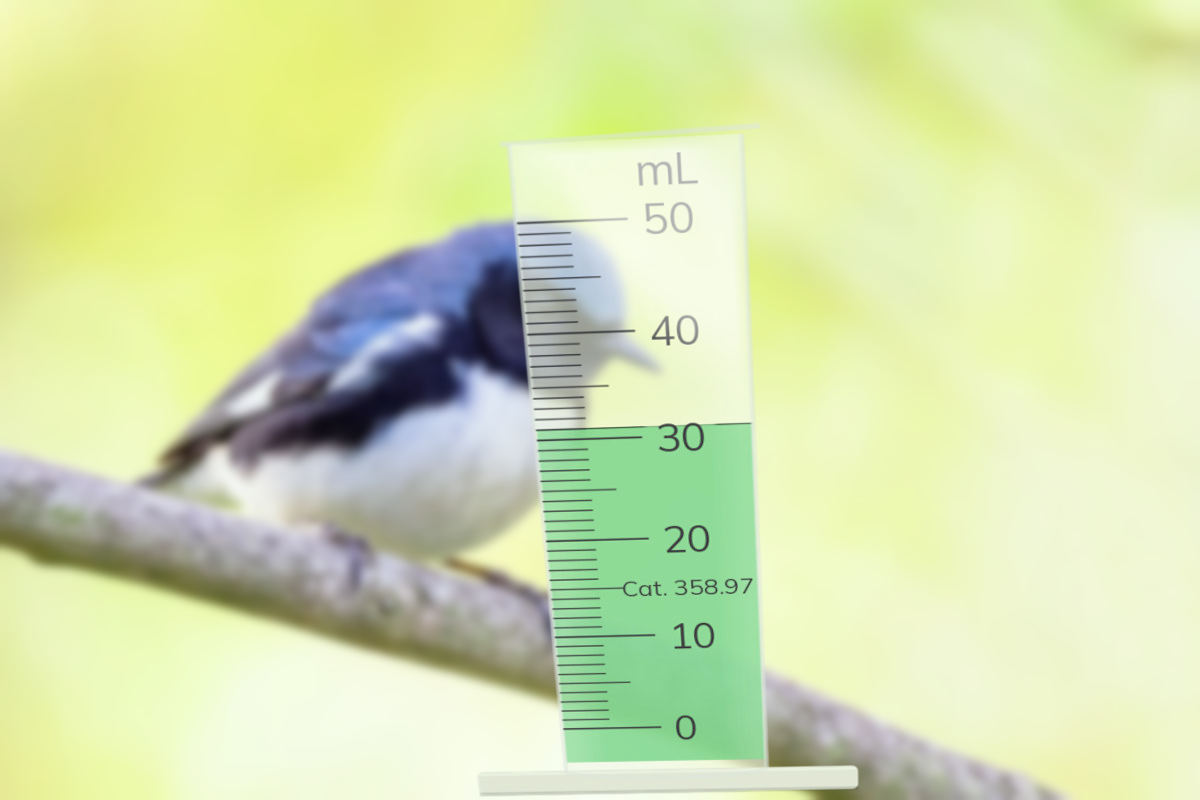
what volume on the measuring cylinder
31 mL
